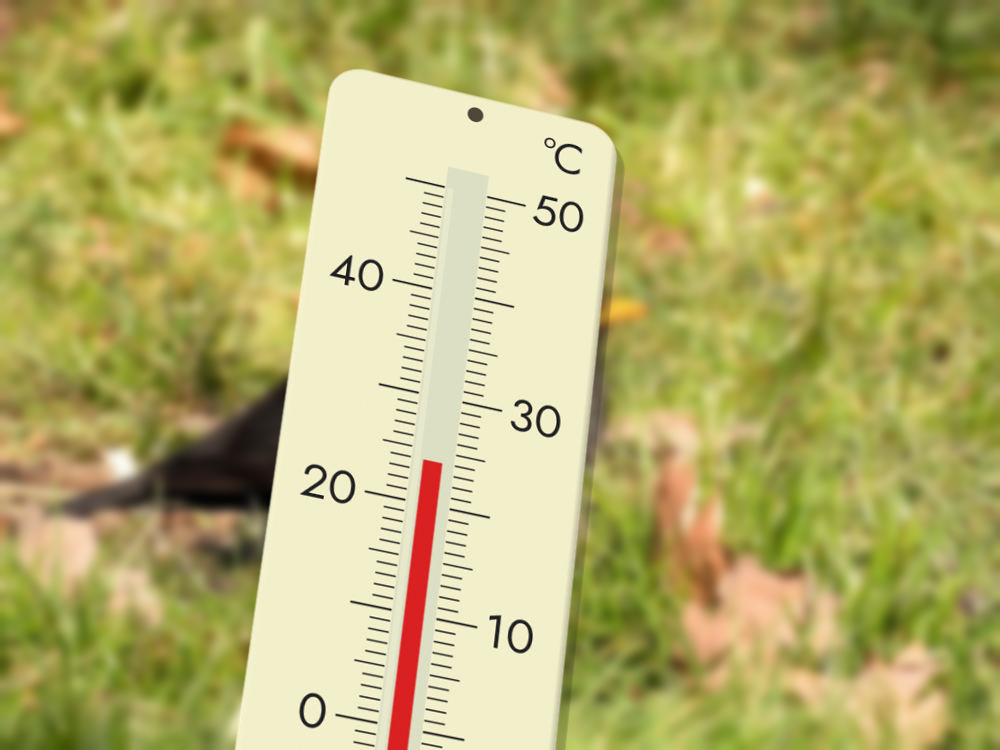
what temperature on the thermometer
24 °C
